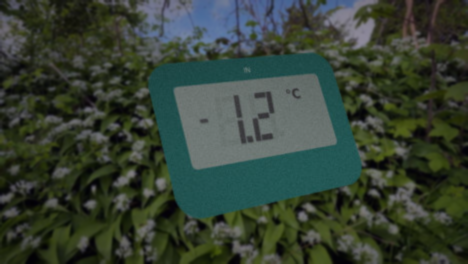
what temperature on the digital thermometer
-1.2 °C
